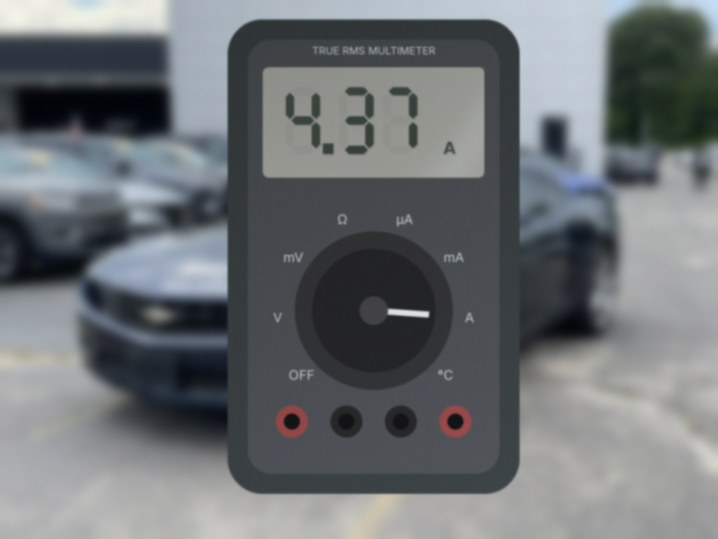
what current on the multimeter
4.37 A
